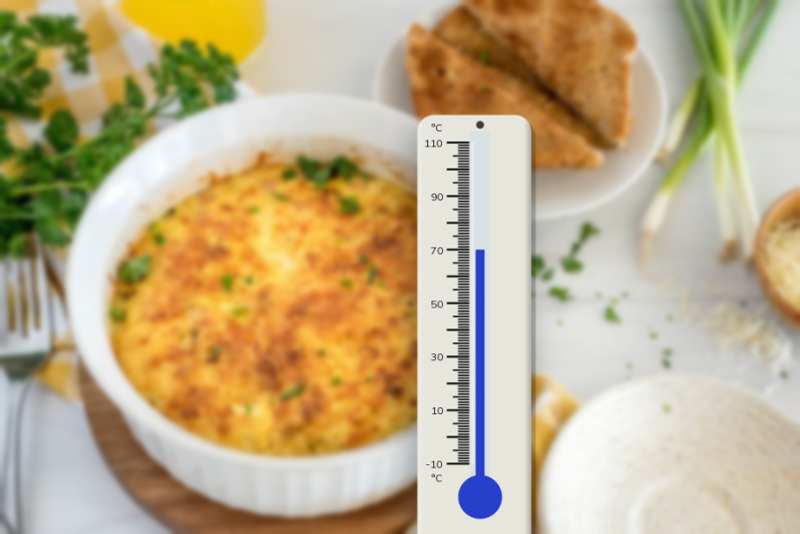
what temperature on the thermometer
70 °C
